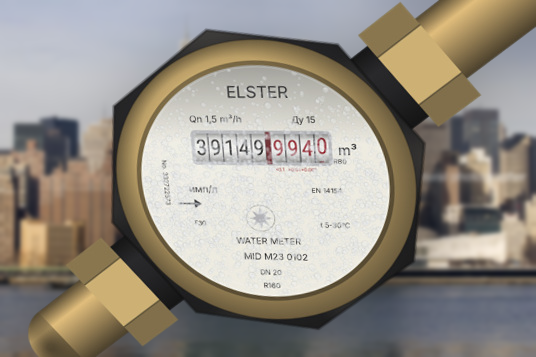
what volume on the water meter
39149.9940 m³
